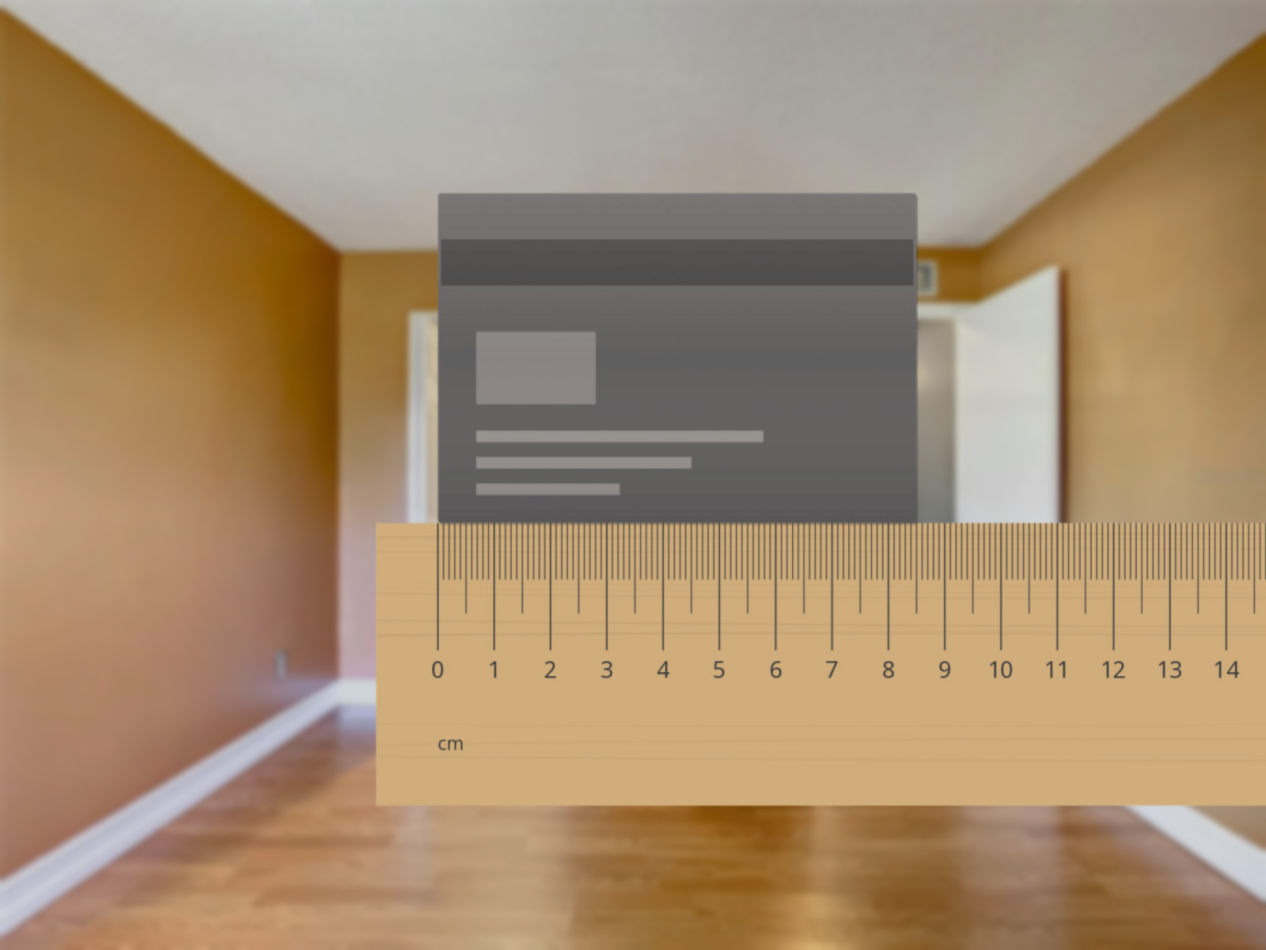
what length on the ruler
8.5 cm
